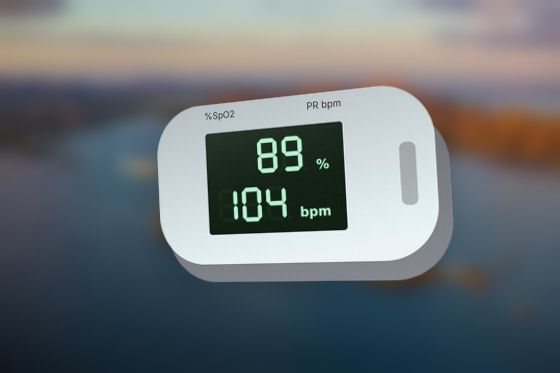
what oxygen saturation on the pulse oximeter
89 %
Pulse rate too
104 bpm
